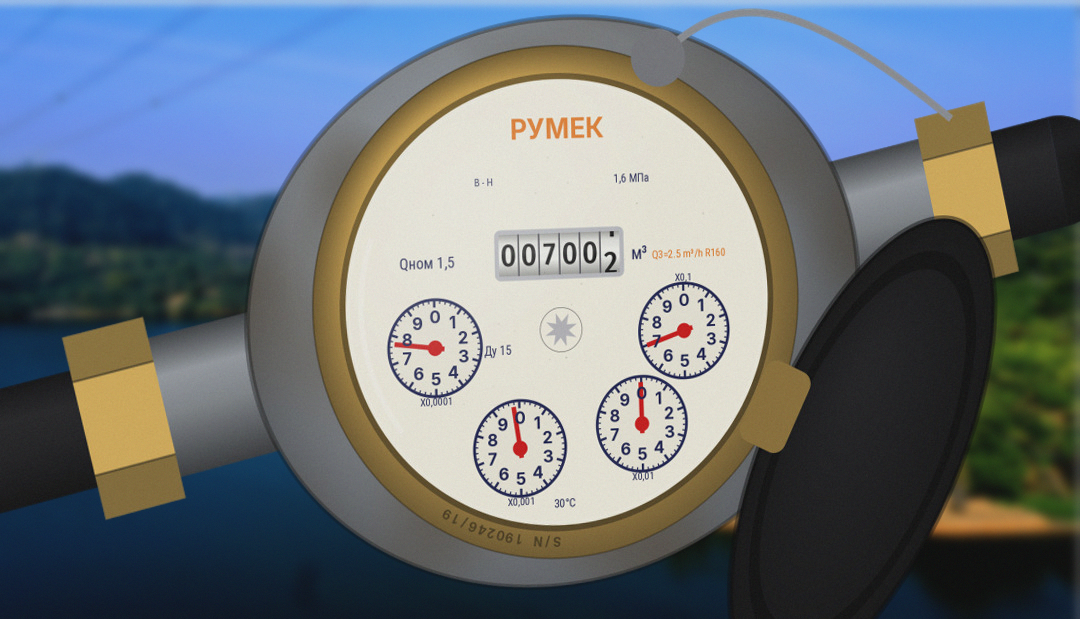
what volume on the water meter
7001.6997 m³
